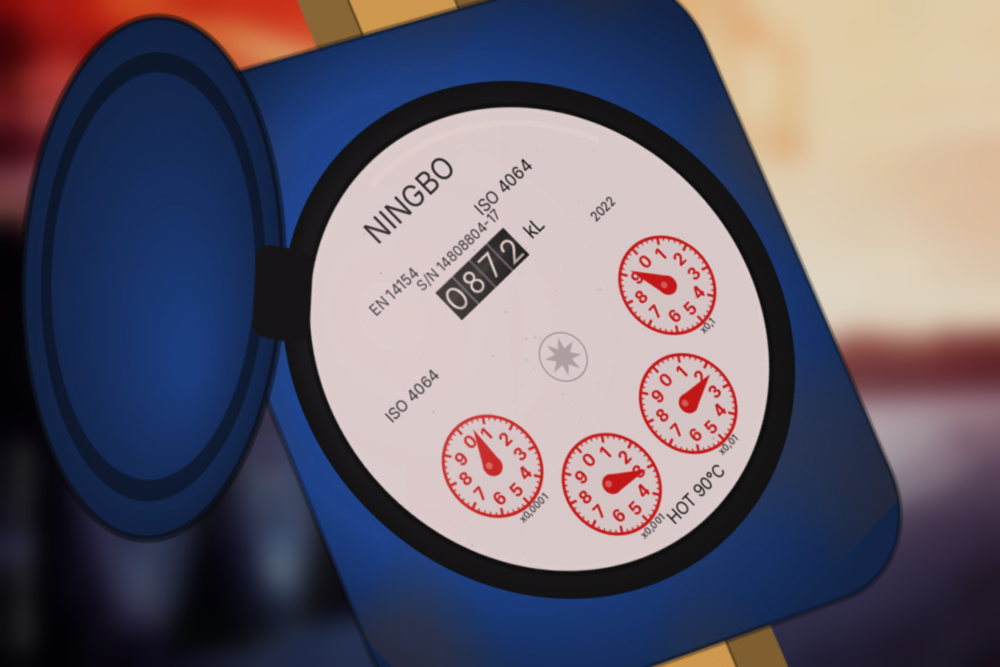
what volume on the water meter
871.9230 kL
